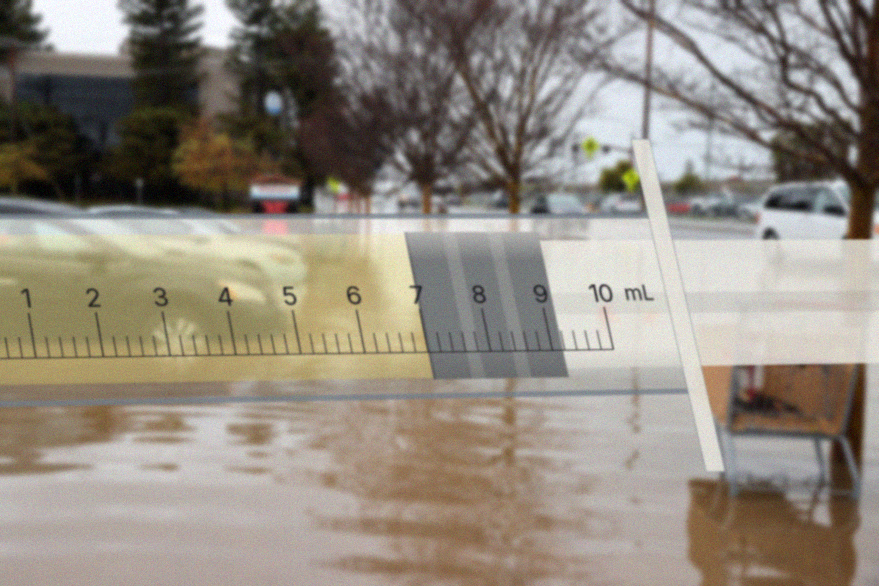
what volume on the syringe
7 mL
